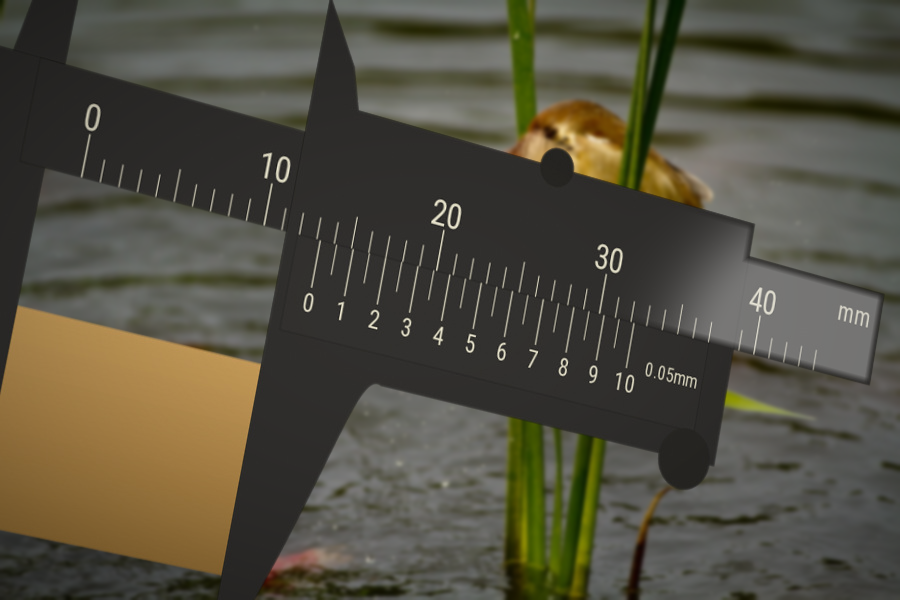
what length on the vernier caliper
13.2 mm
